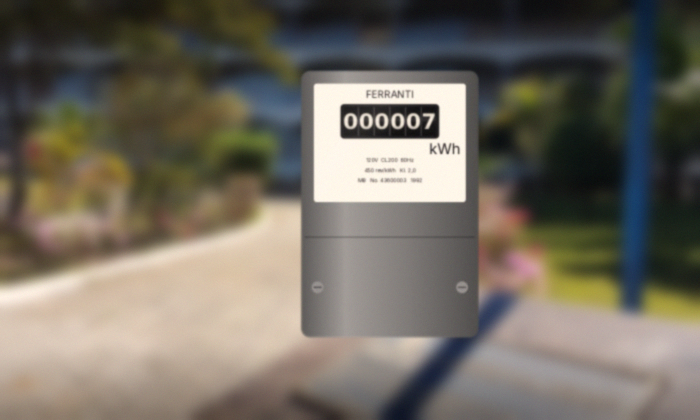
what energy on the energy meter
7 kWh
